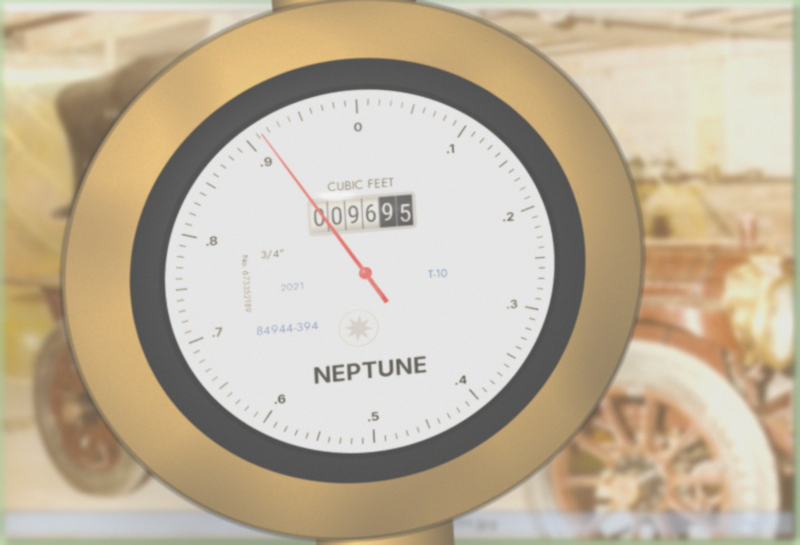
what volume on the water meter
9694.91 ft³
